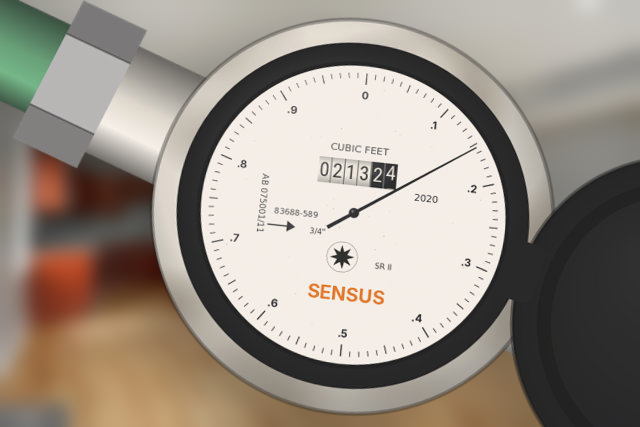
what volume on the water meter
21324.15 ft³
